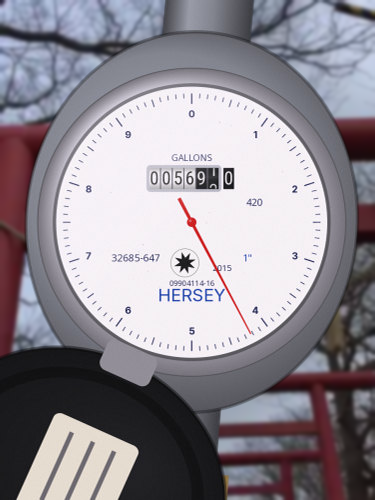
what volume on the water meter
56914.2 gal
